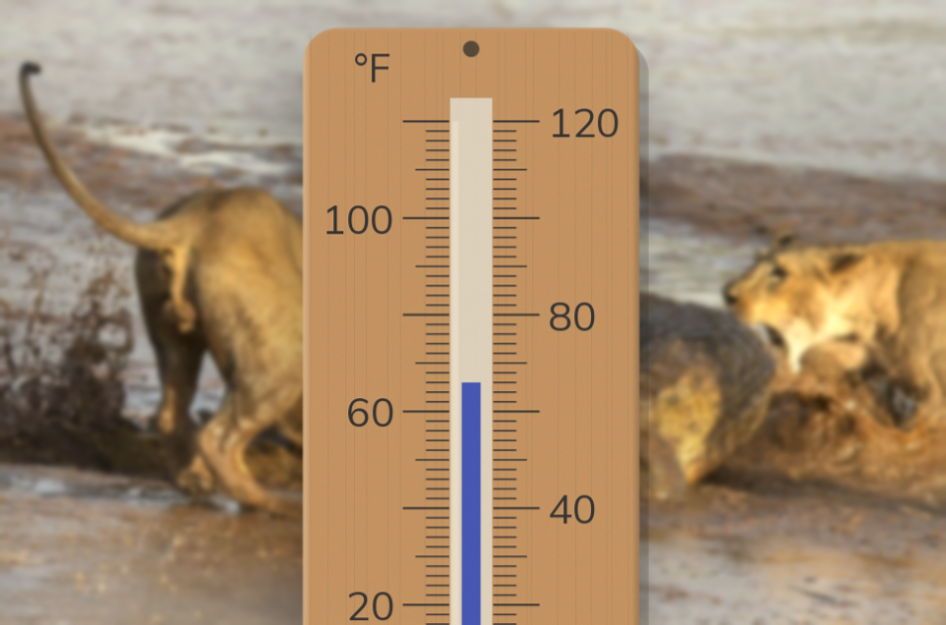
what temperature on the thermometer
66 °F
